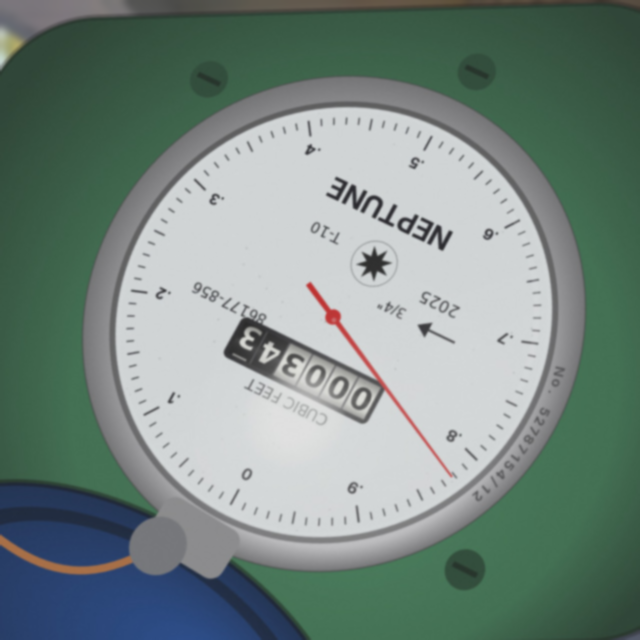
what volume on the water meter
342.82 ft³
